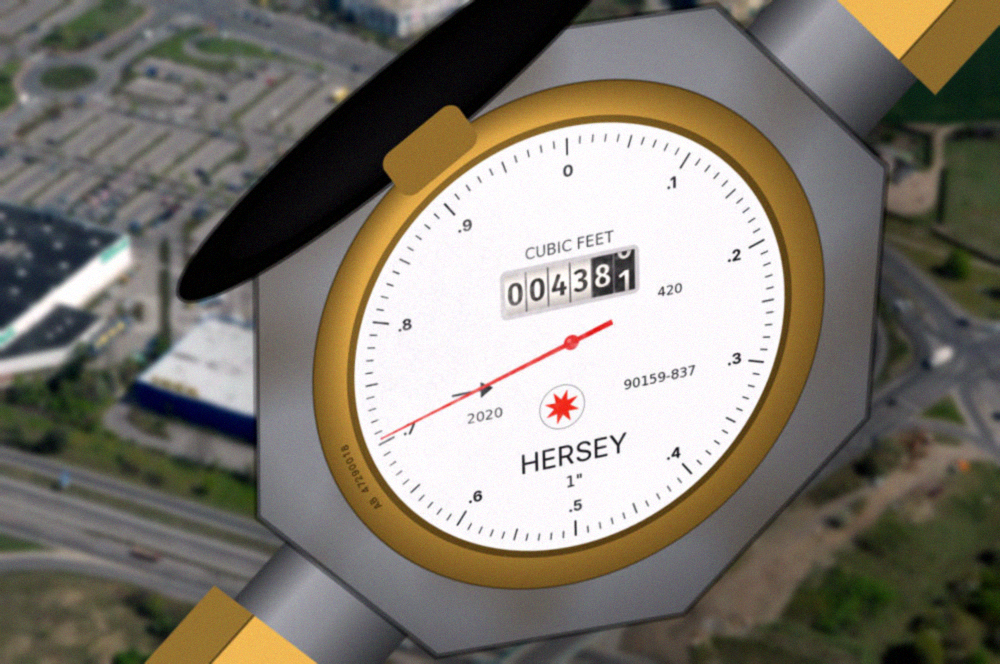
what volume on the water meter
4380.70 ft³
